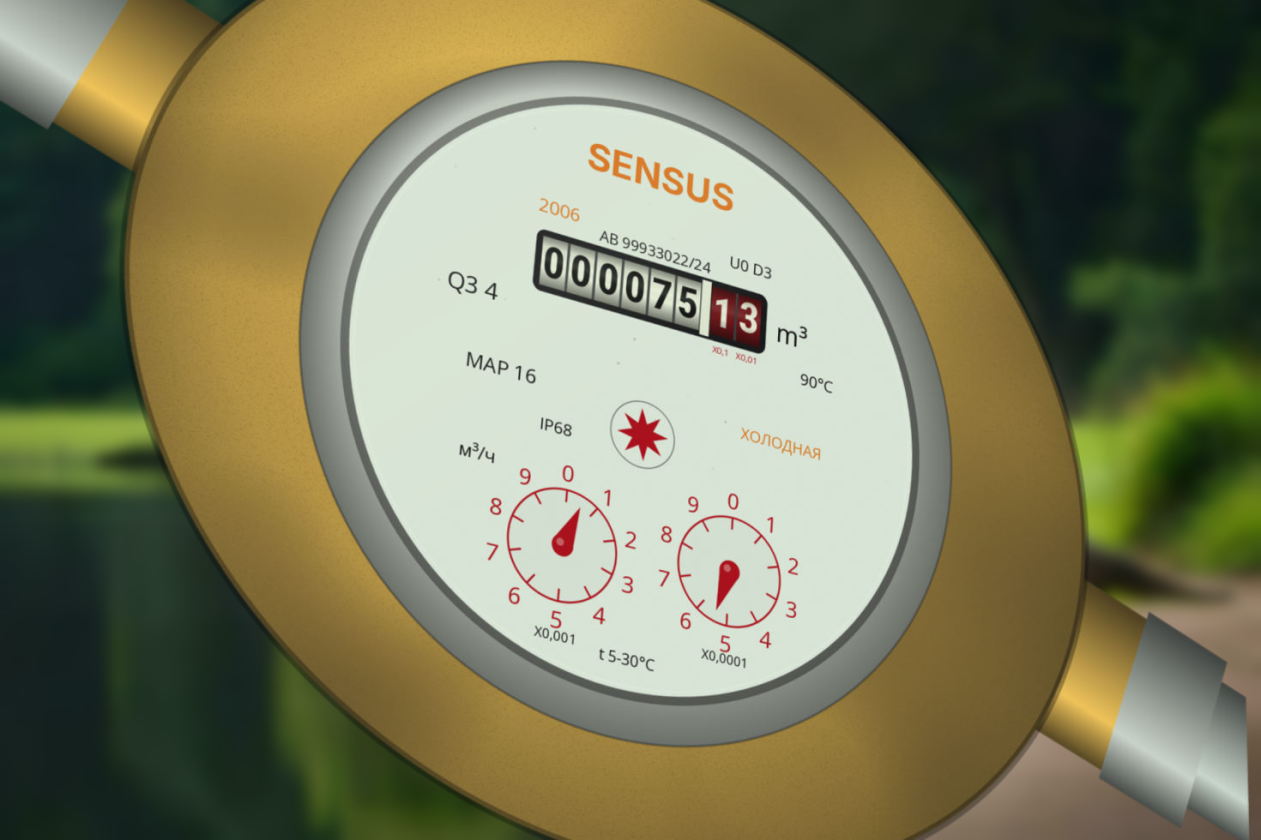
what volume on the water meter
75.1305 m³
